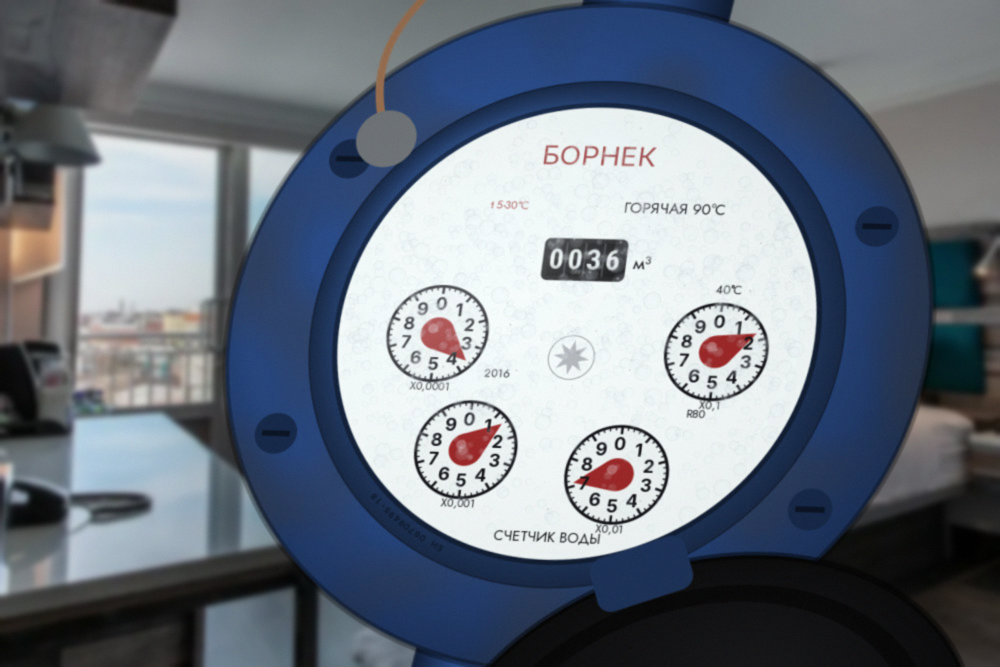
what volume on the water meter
36.1713 m³
